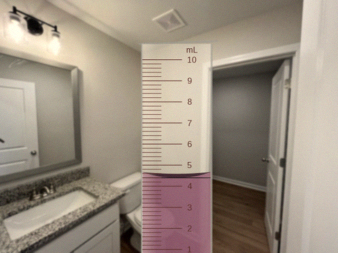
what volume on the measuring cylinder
4.4 mL
